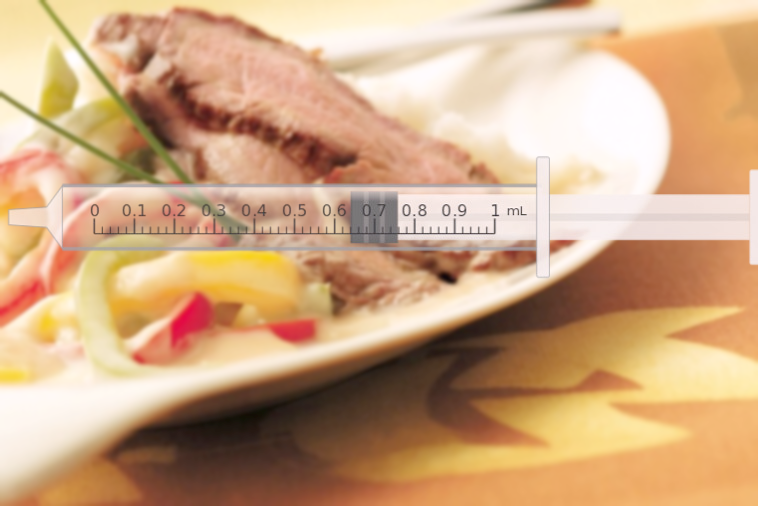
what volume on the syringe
0.64 mL
